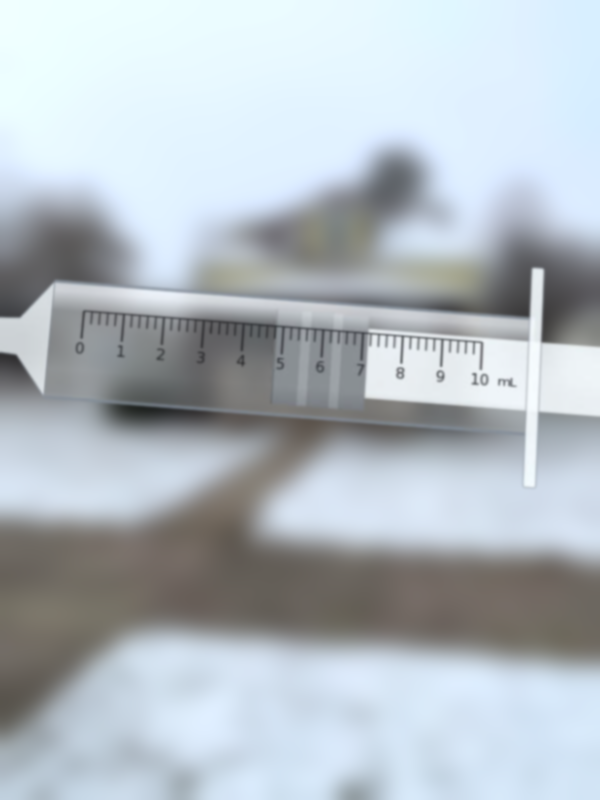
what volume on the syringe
4.8 mL
